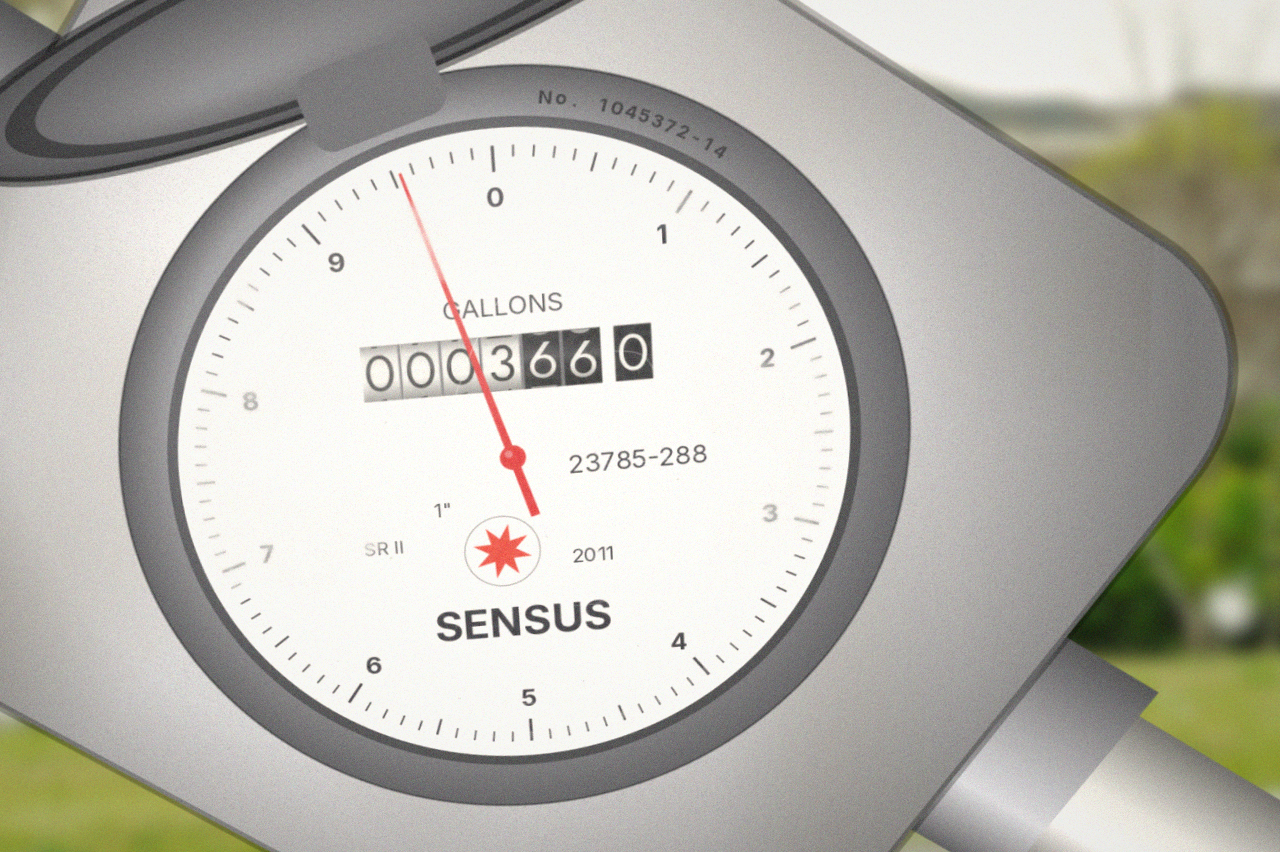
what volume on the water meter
3659.5 gal
